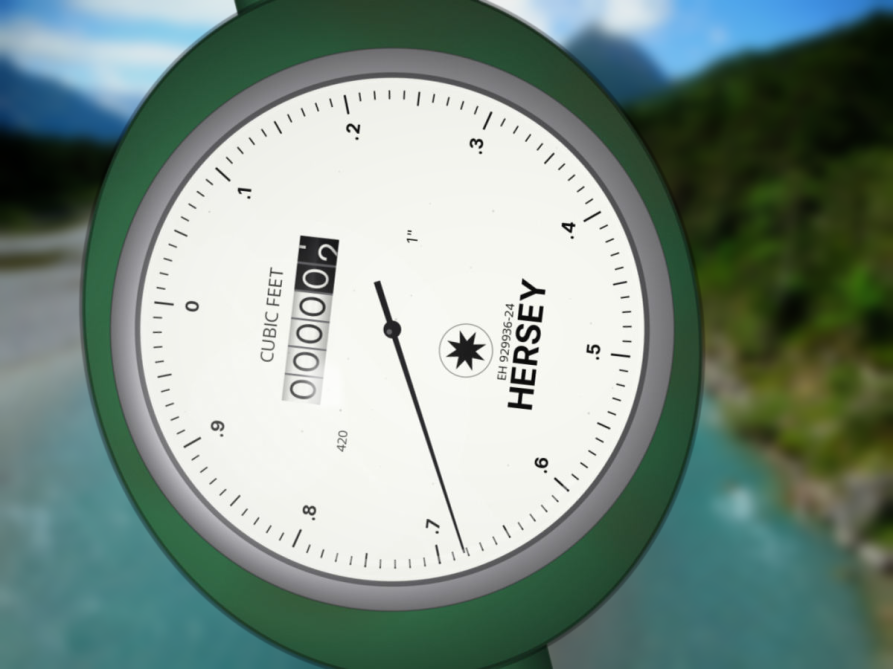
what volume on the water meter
1.68 ft³
